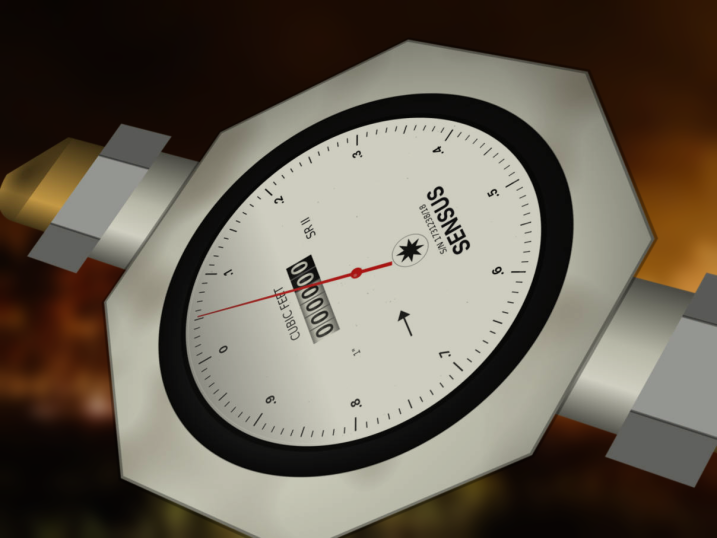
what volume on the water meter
0.05 ft³
